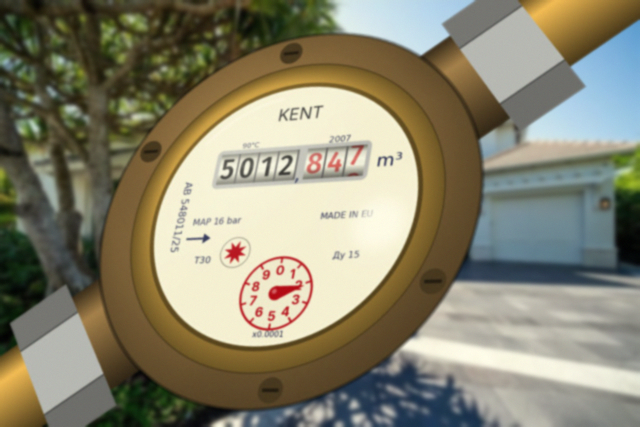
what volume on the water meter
5012.8472 m³
